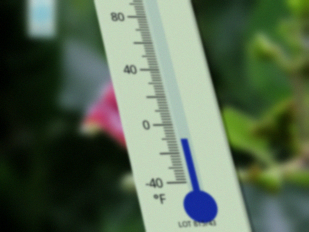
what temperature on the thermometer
-10 °F
